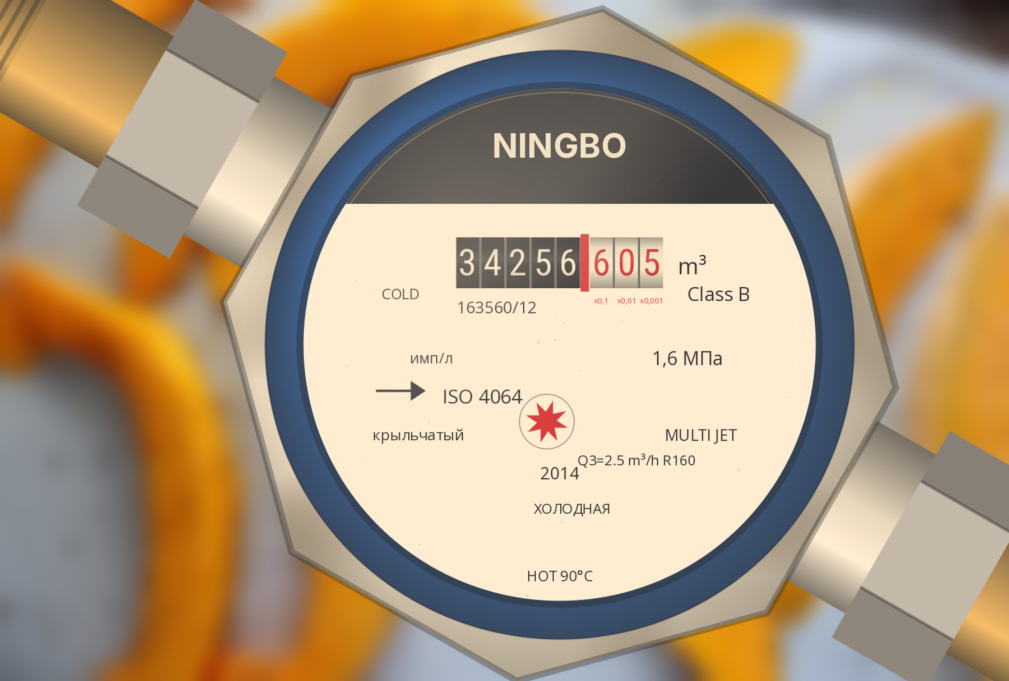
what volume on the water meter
34256.605 m³
